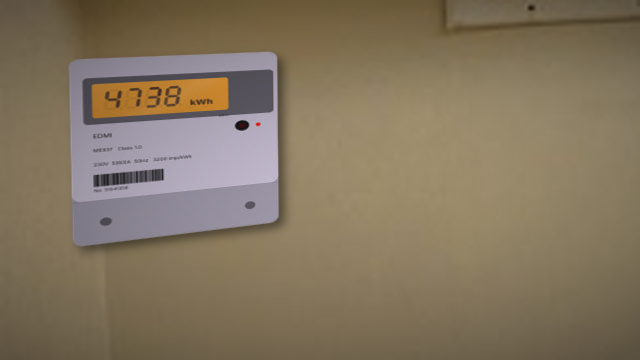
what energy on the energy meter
4738 kWh
